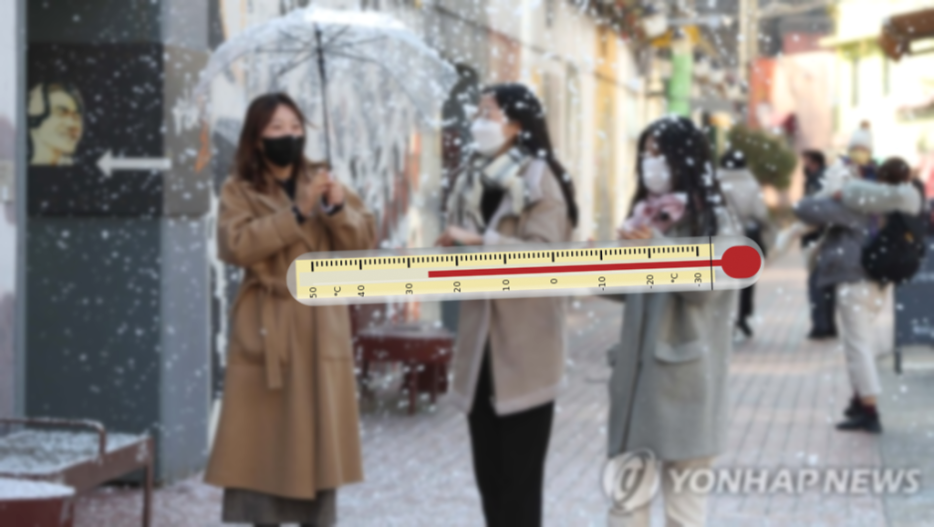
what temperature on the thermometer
26 °C
